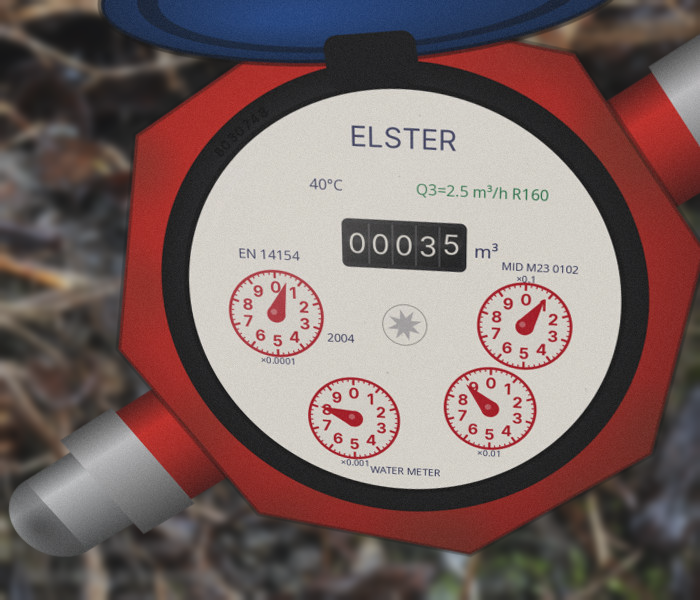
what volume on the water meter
35.0880 m³
